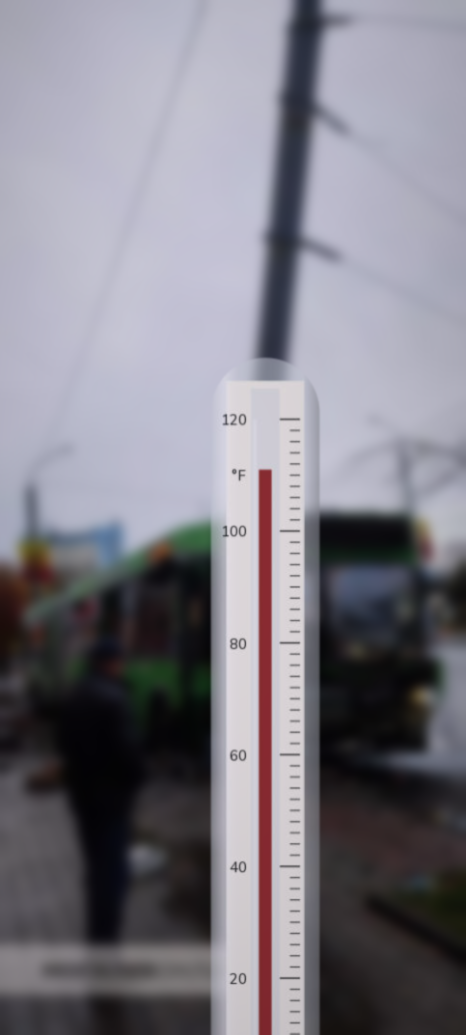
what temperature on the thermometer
111 °F
